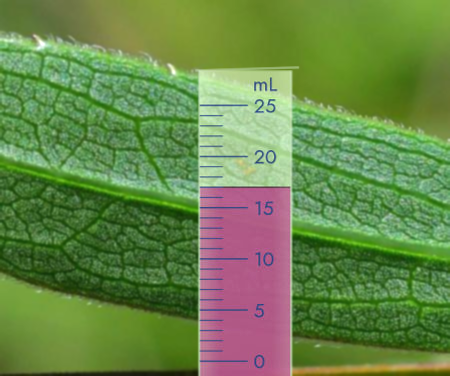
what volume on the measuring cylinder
17 mL
